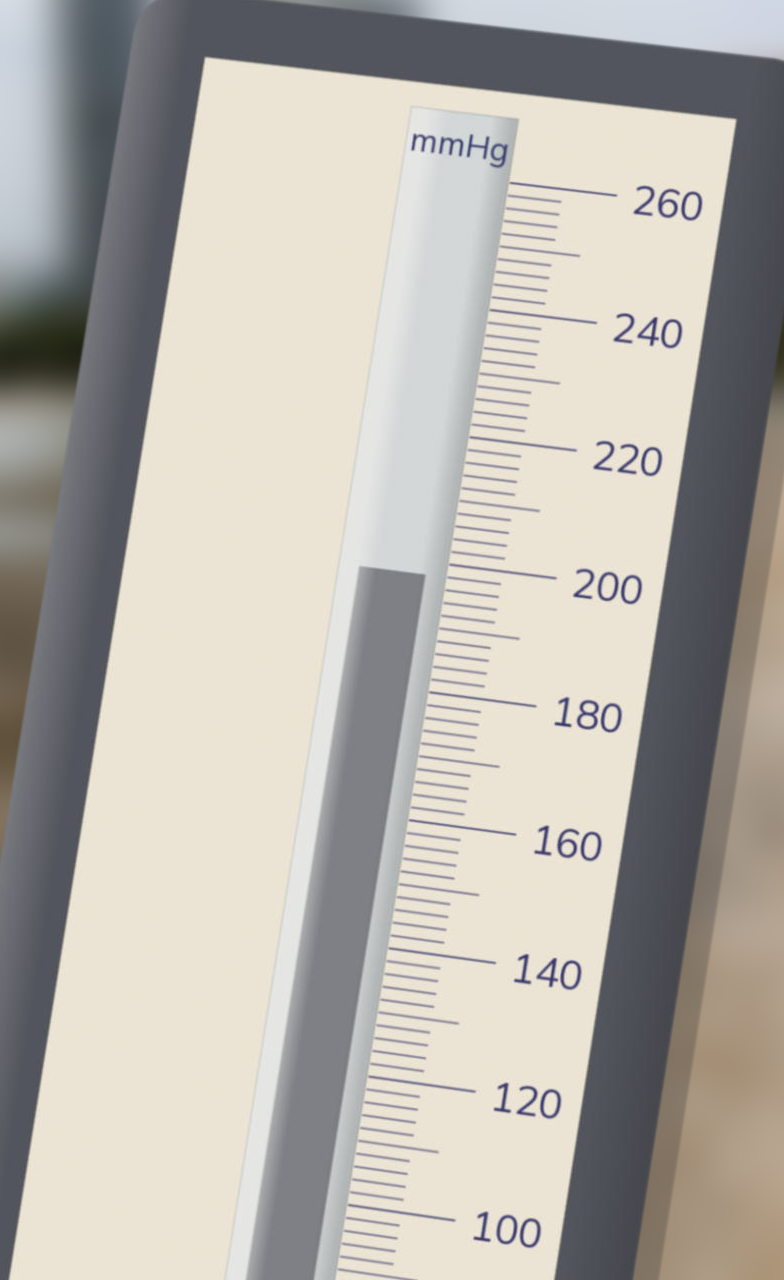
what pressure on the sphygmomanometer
198 mmHg
